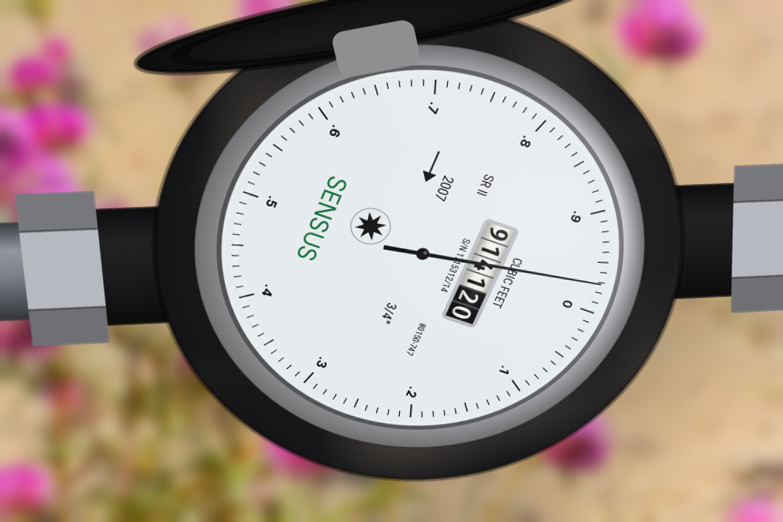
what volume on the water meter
914119.97 ft³
